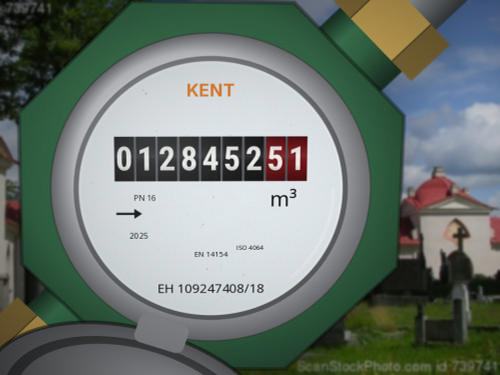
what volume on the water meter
128452.51 m³
